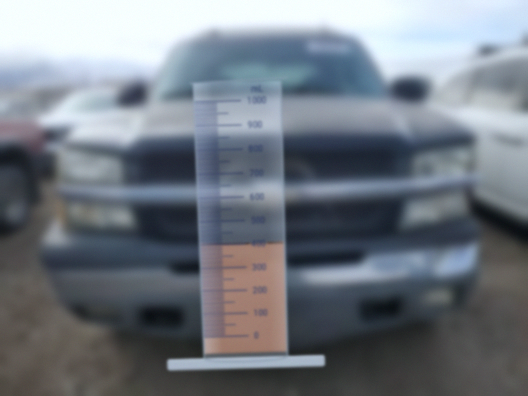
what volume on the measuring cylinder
400 mL
